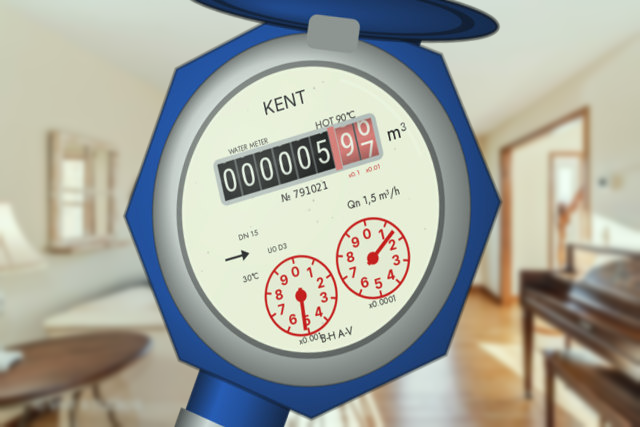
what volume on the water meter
5.9651 m³
